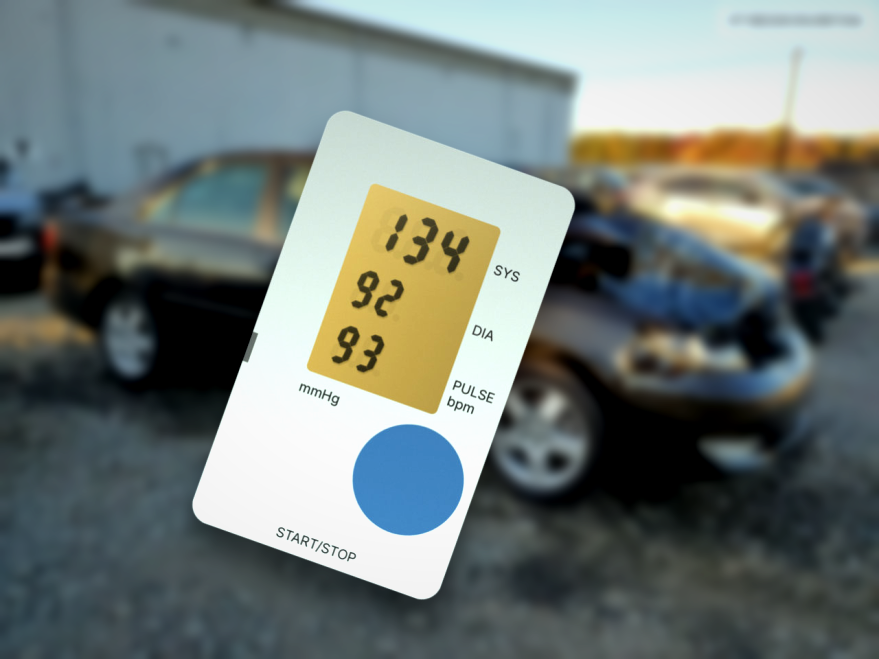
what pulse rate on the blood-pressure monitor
93 bpm
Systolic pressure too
134 mmHg
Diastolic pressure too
92 mmHg
